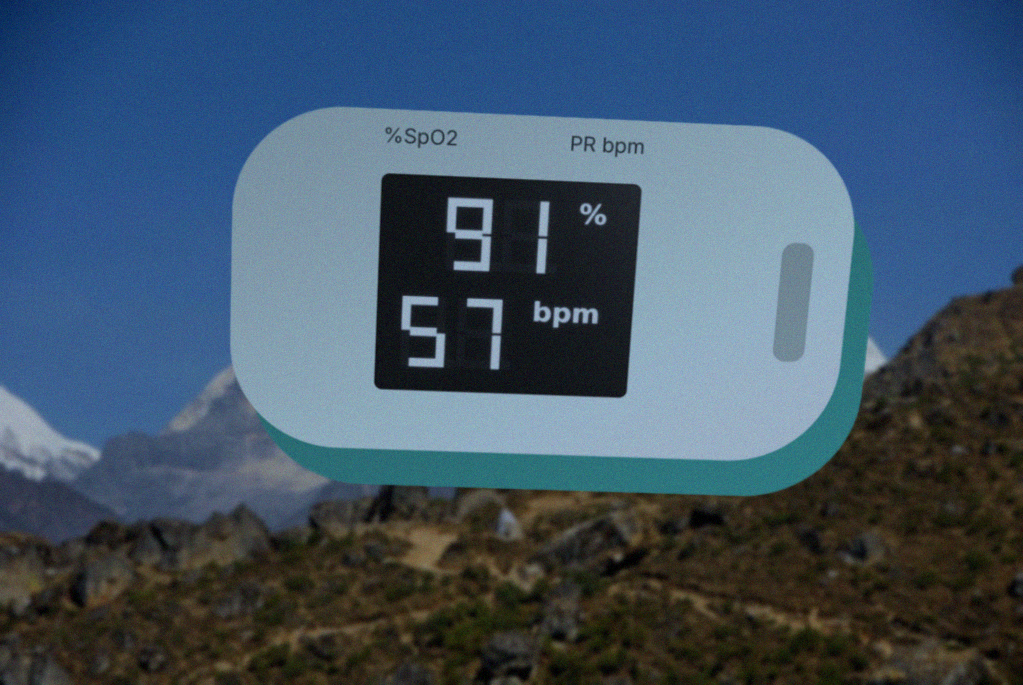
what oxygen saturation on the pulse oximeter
91 %
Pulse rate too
57 bpm
